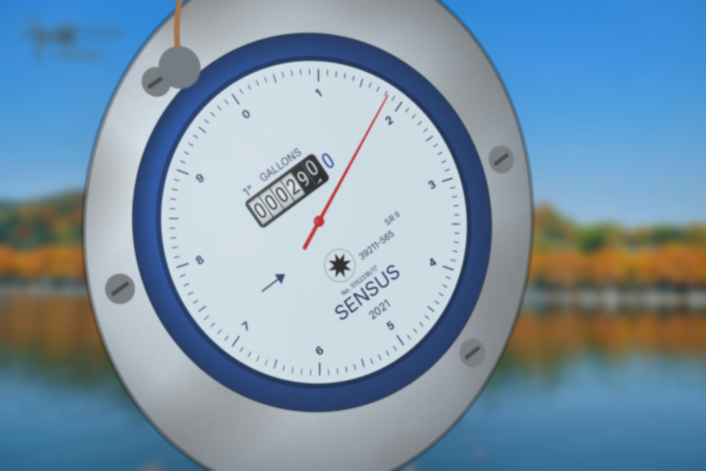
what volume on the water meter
2901.8 gal
